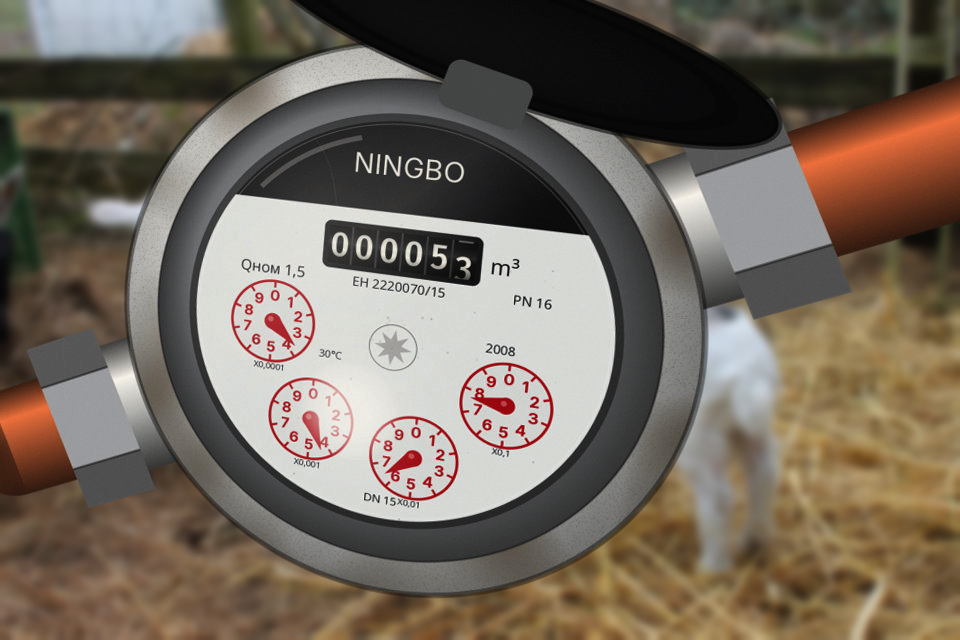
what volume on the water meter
52.7643 m³
